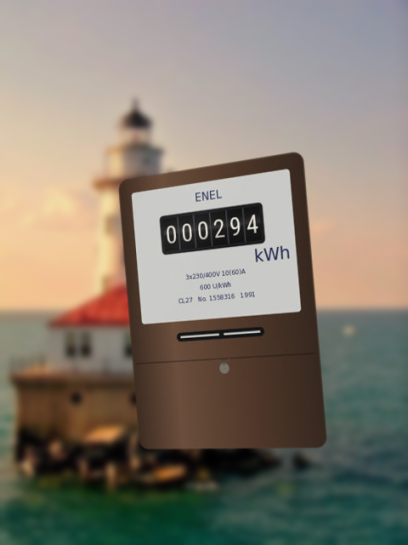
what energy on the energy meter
294 kWh
